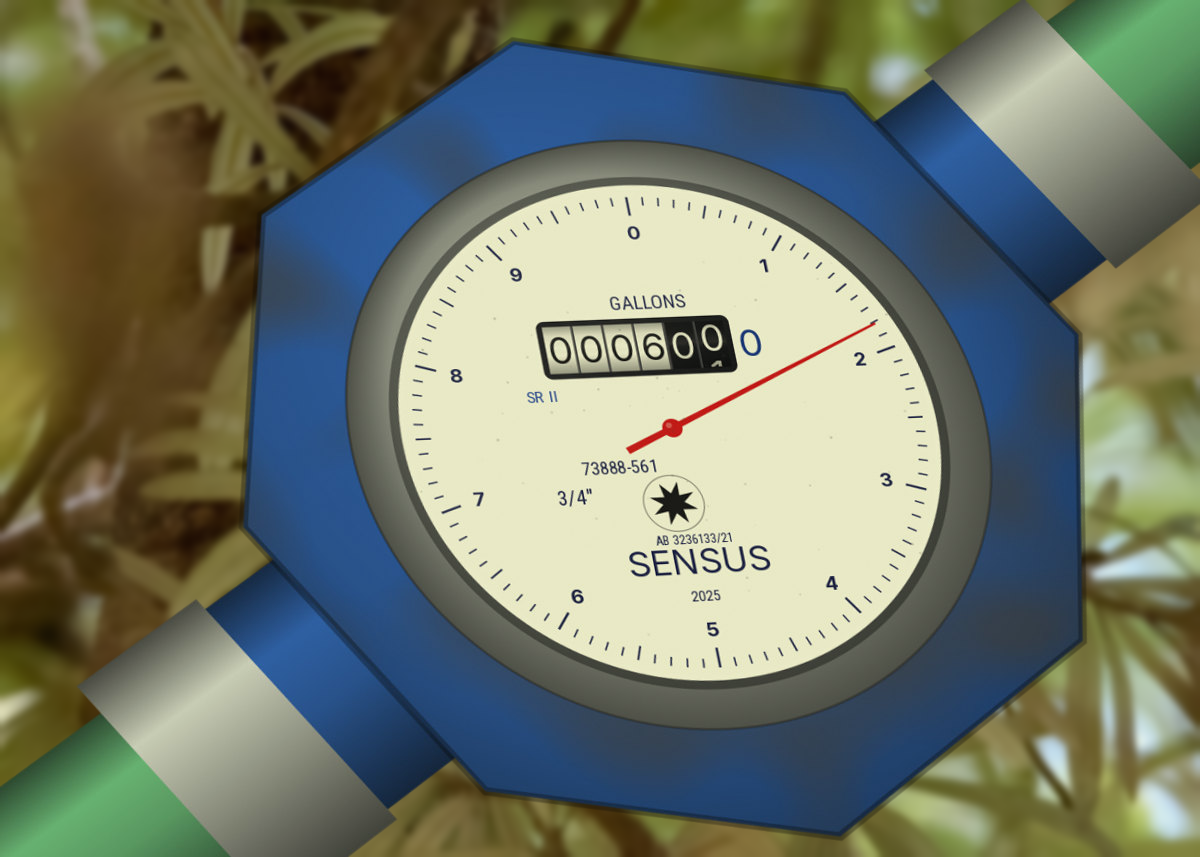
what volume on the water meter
6001.8 gal
